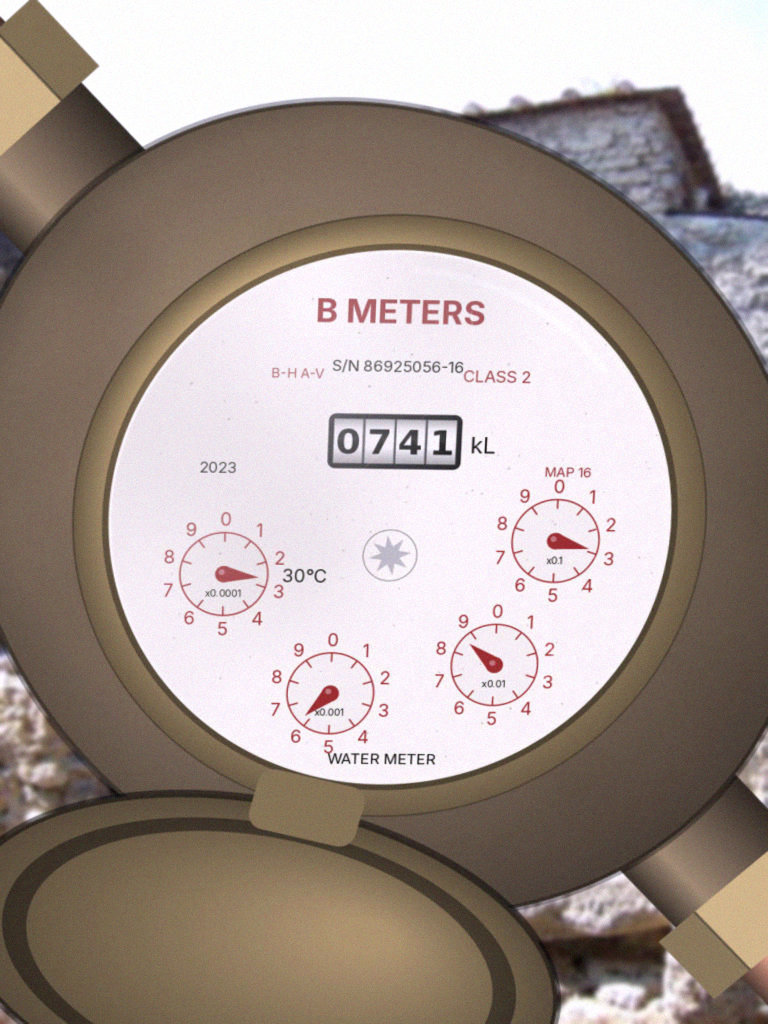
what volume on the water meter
741.2862 kL
